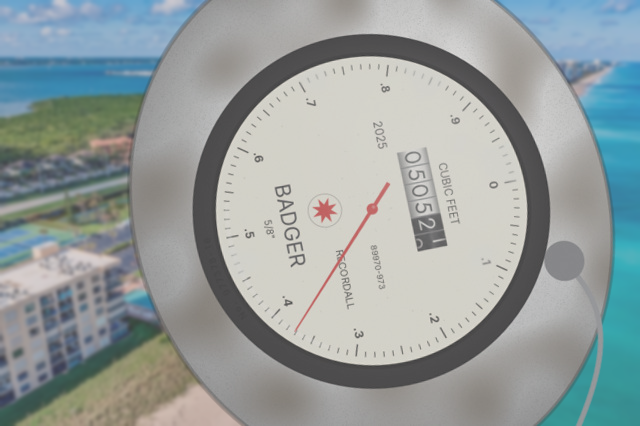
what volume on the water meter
50521.37 ft³
